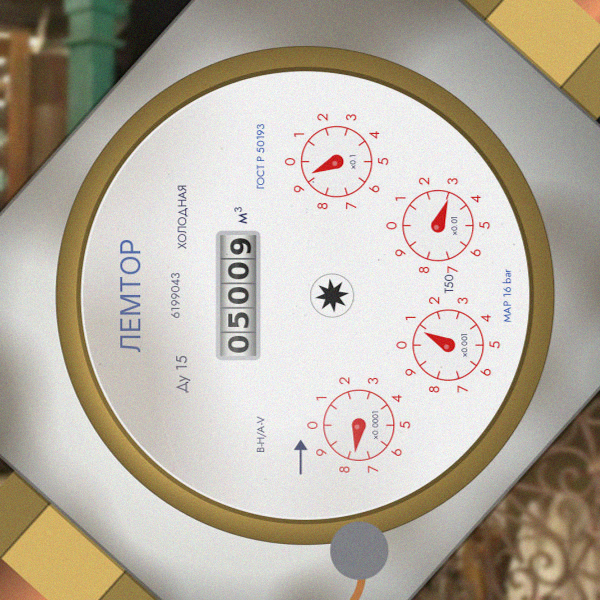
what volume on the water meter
5008.9307 m³
